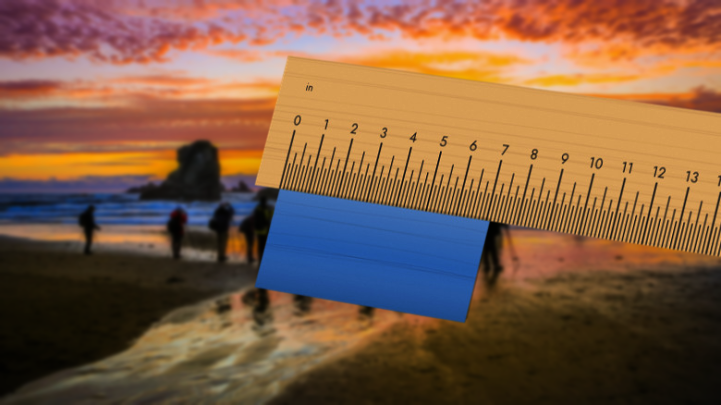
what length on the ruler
7.125 in
